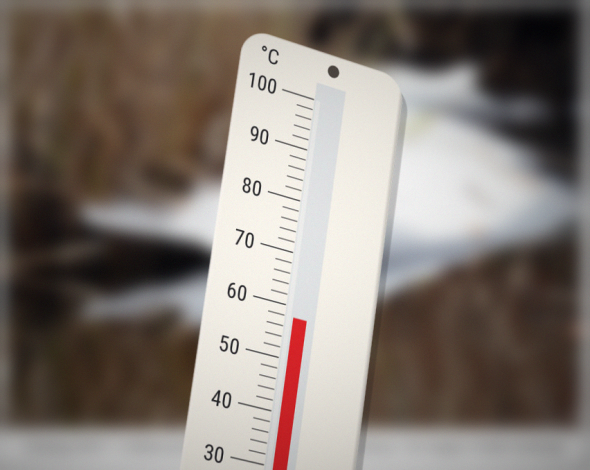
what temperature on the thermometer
58 °C
